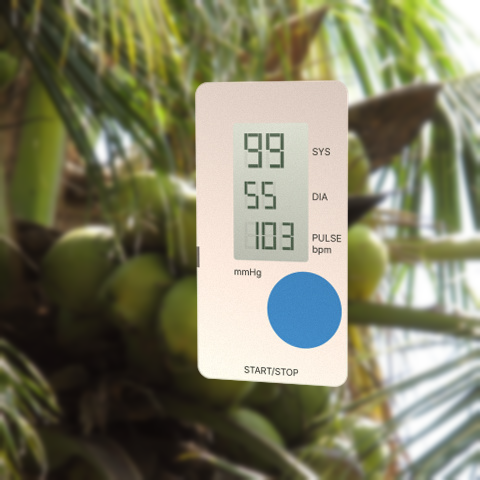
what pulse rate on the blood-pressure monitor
103 bpm
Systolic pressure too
99 mmHg
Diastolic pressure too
55 mmHg
